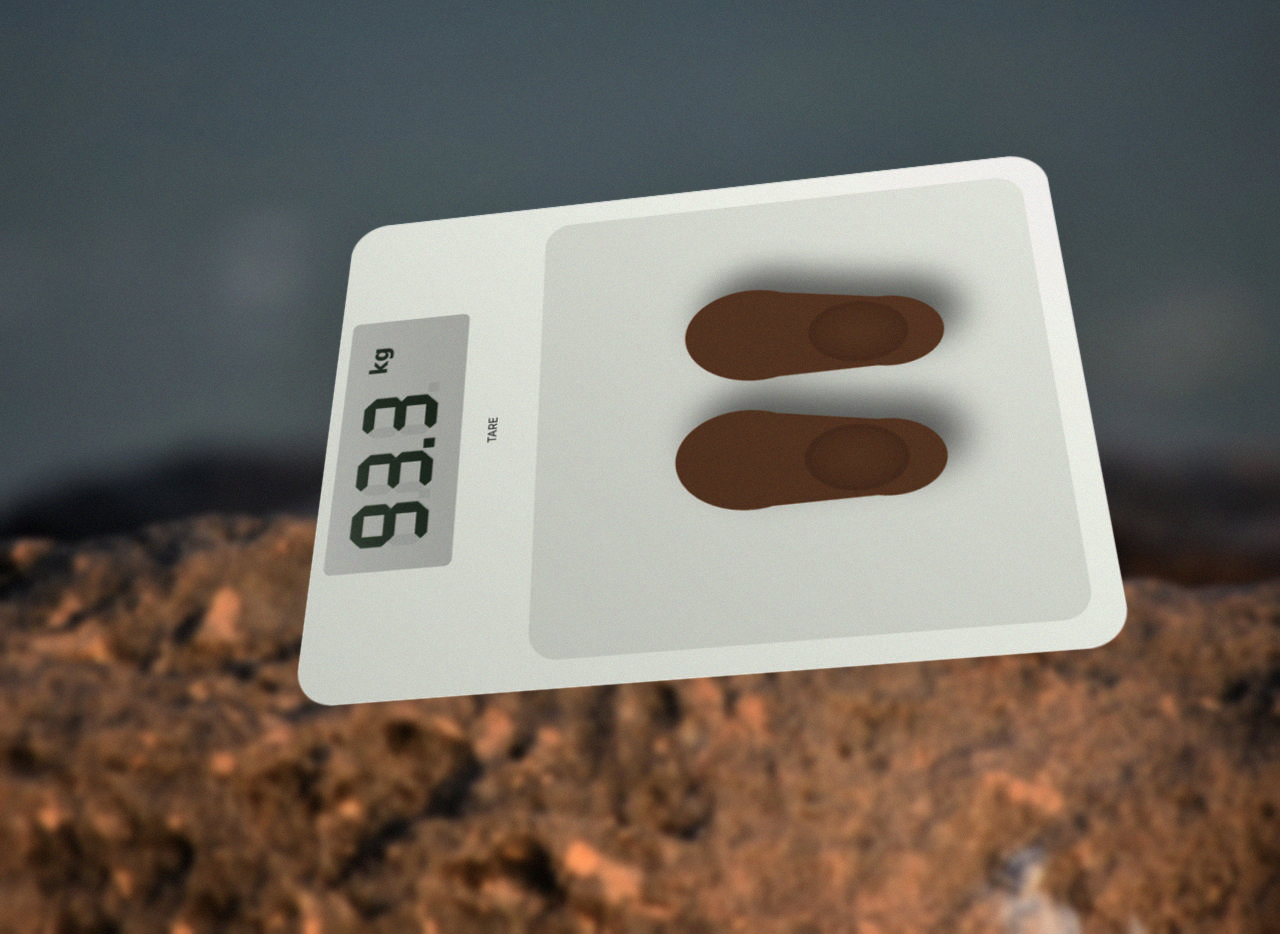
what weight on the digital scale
93.3 kg
